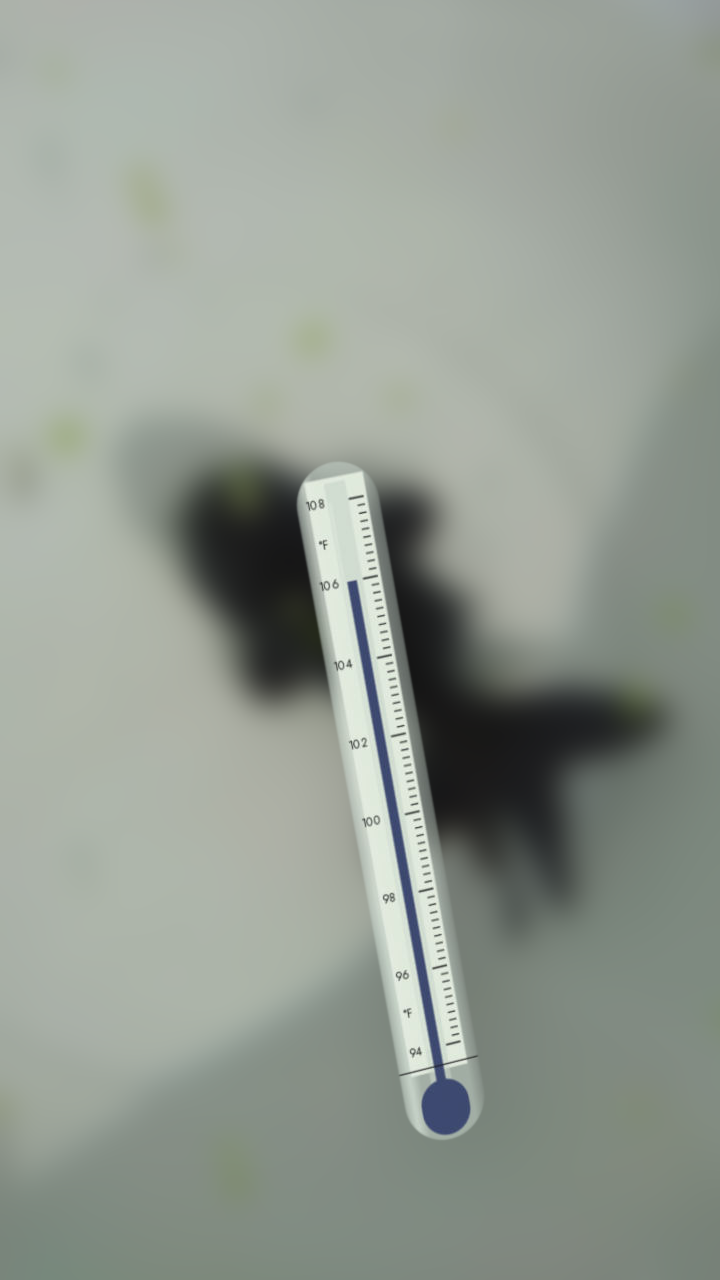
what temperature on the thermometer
106 °F
